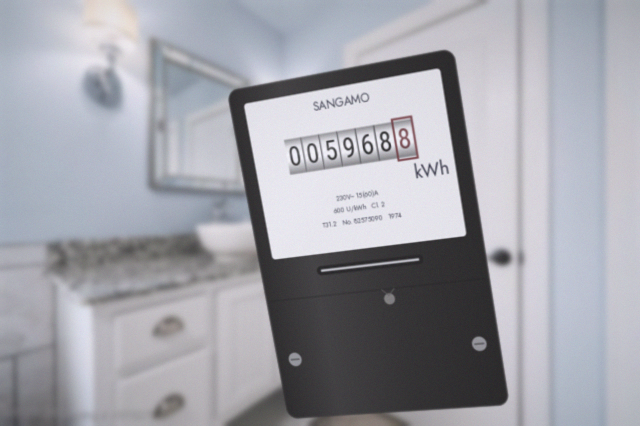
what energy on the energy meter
5968.8 kWh
